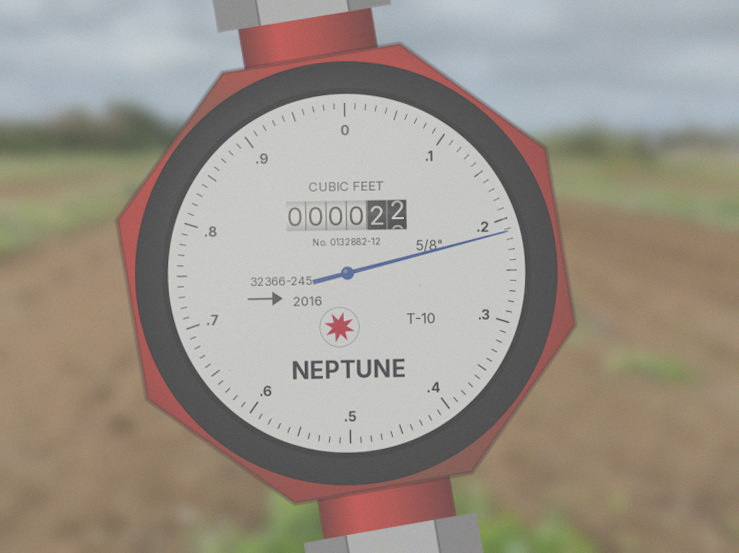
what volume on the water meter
22.21 ft³
